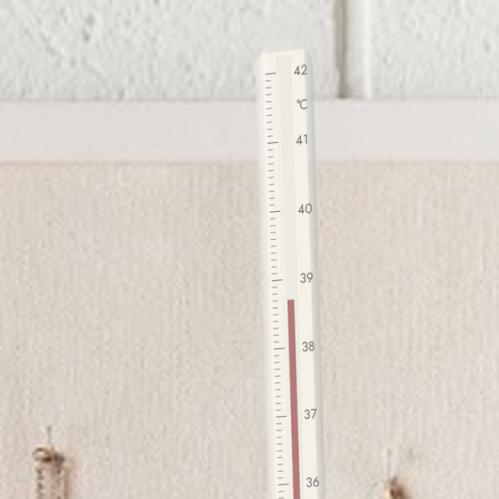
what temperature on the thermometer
38.7 °C
